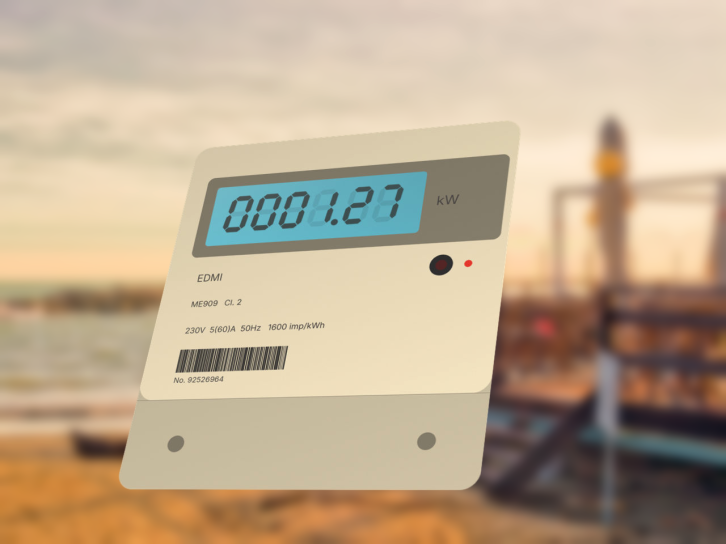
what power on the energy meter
1.27 kW
